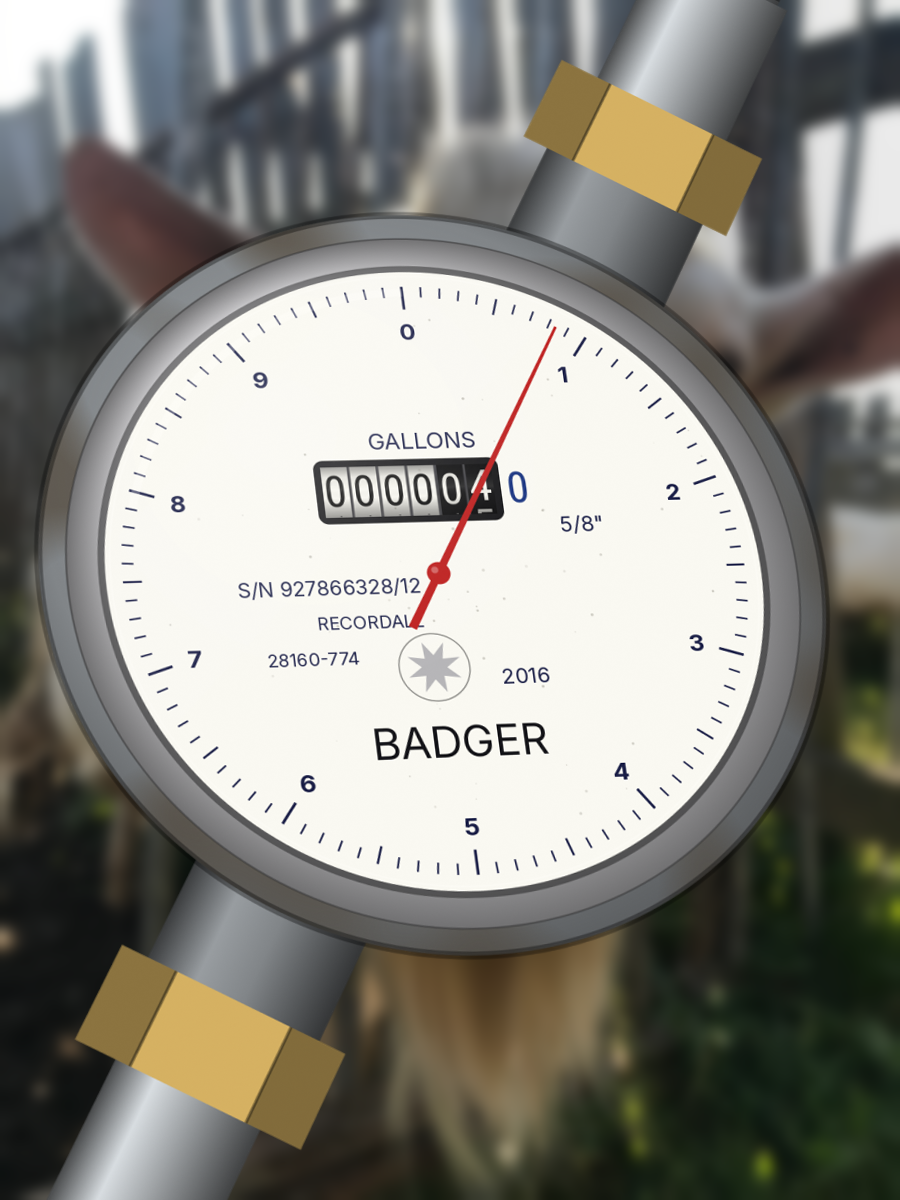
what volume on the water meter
40.8 gal
